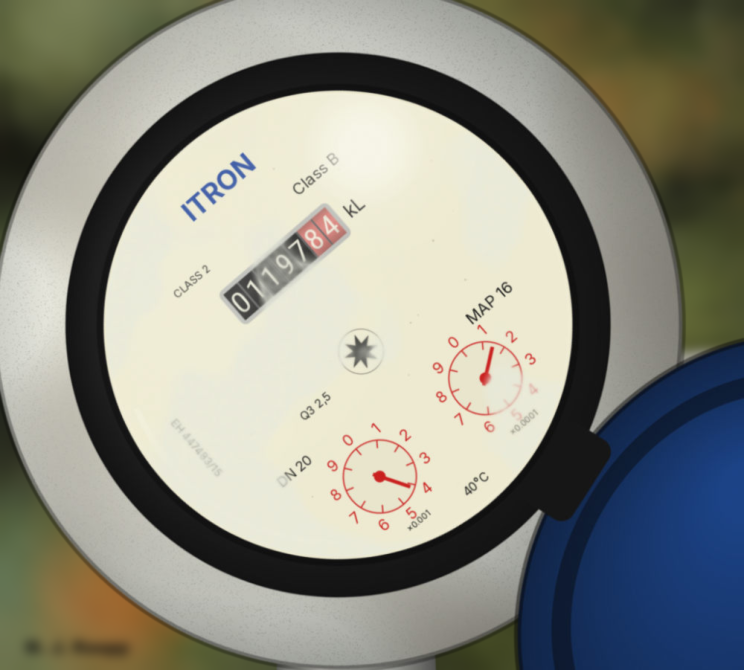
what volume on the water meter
1197.8441 kL
